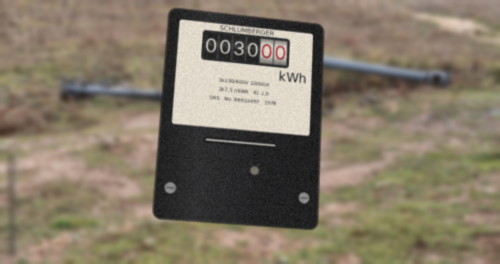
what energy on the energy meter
30.00 kWh
